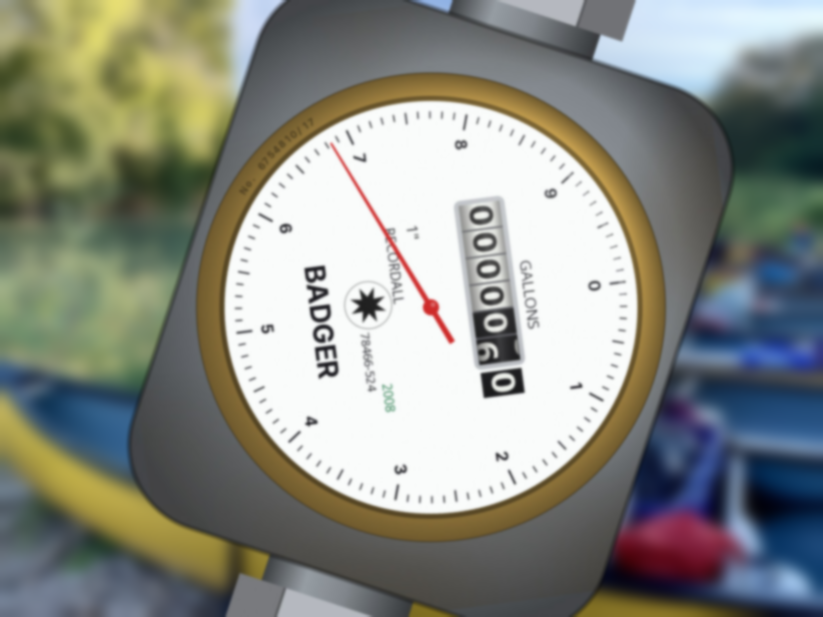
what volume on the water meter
56.8 gal
